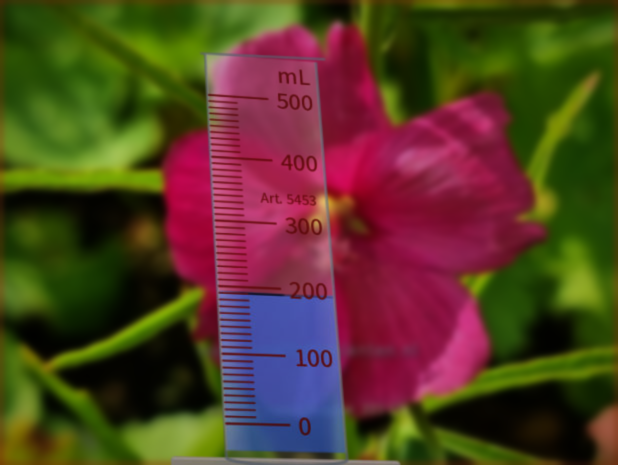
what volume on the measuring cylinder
190 mL
